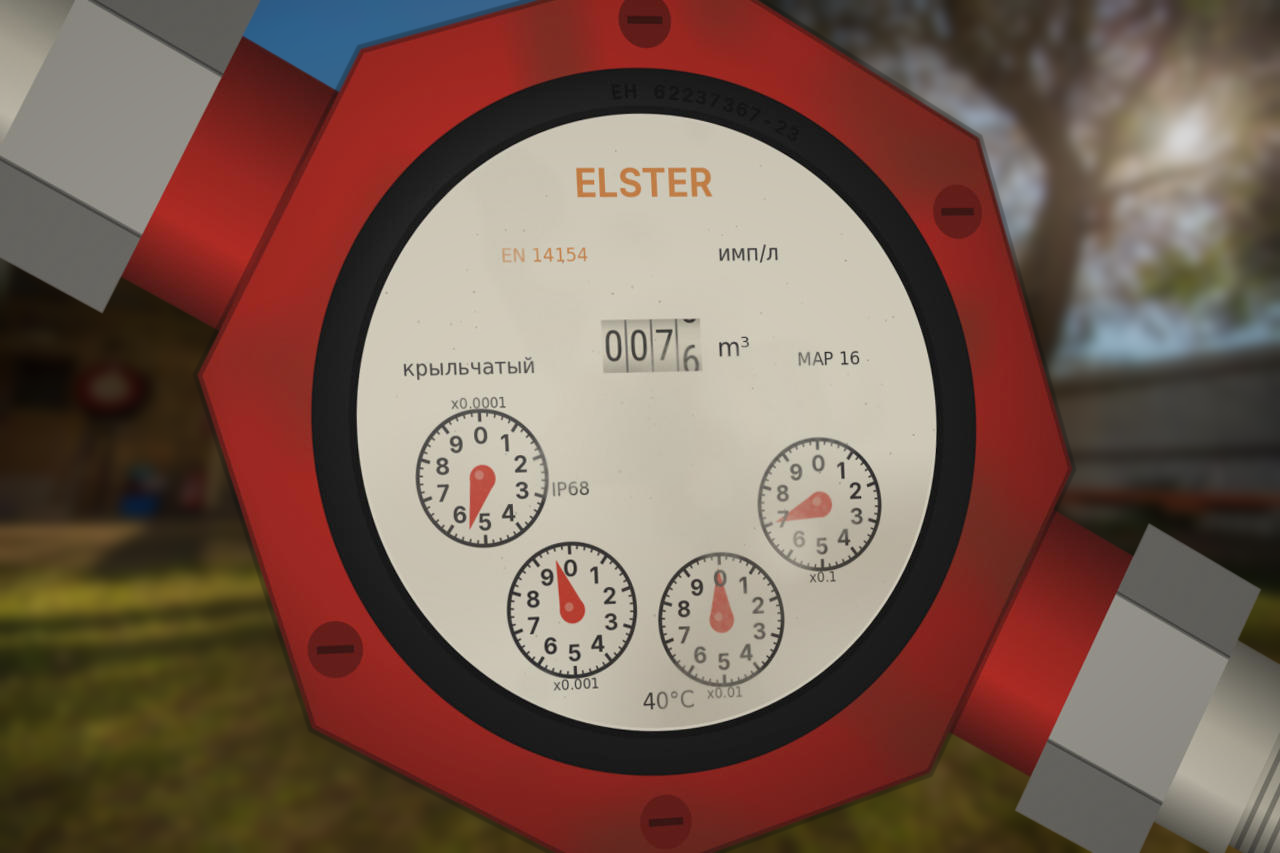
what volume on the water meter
75.6995 m³
